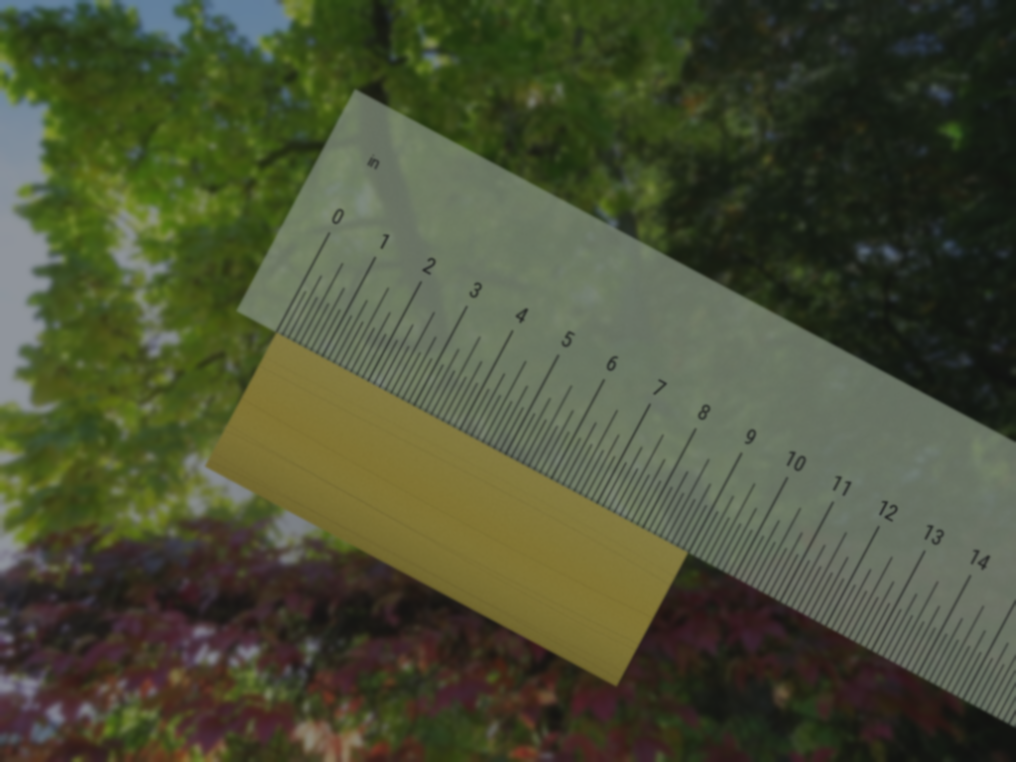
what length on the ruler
9 in
